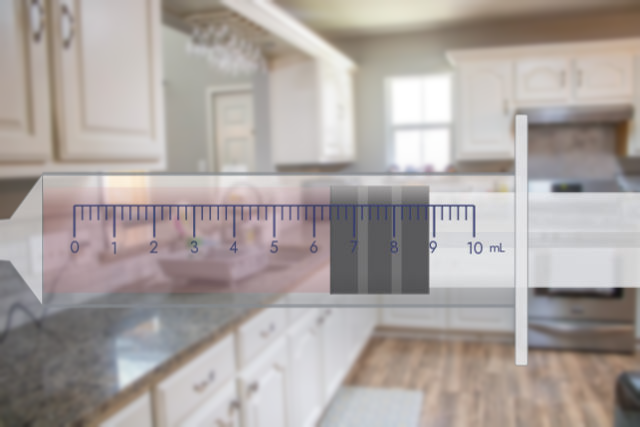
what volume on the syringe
6.4 mL
